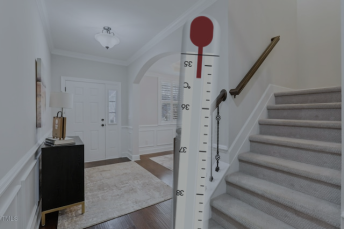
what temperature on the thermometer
35.3 °C
